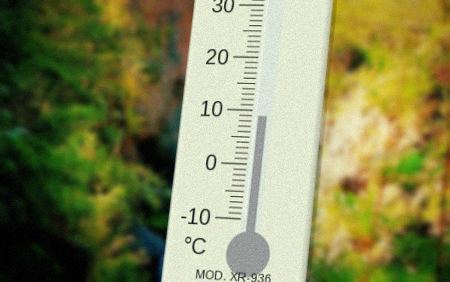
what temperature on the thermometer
9 °C
